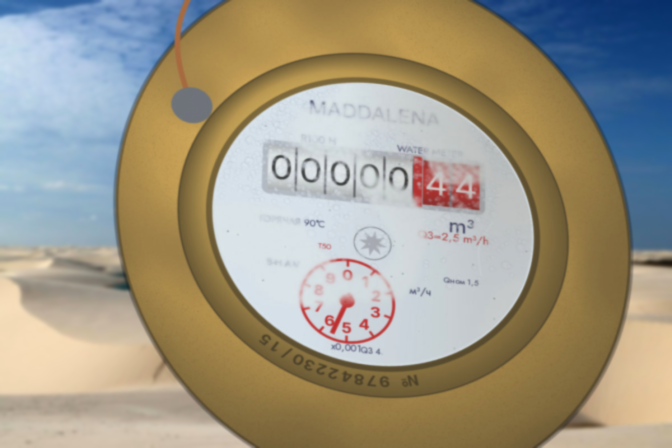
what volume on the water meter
0.445 m³
